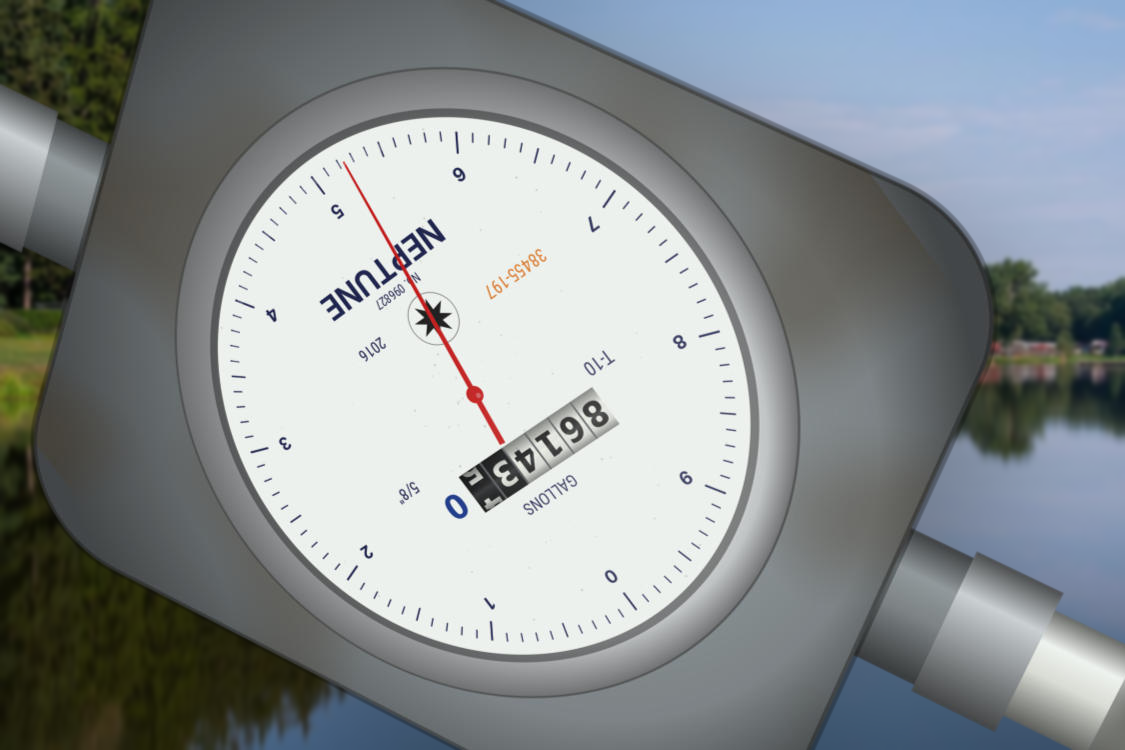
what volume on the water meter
8614345.2 gal
